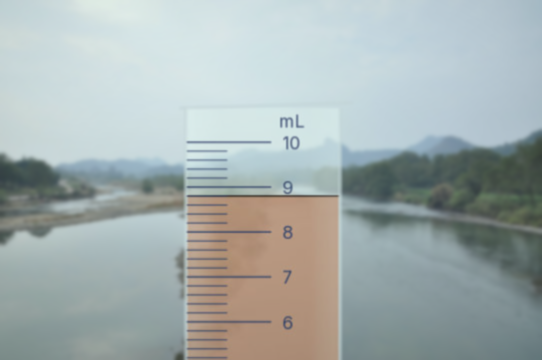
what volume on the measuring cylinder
8.8 mL
